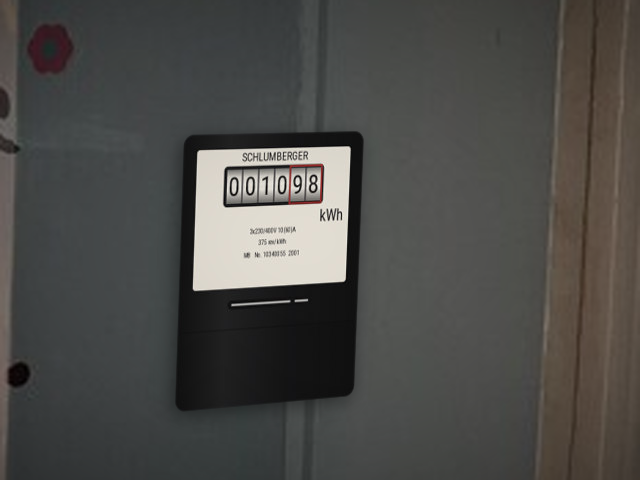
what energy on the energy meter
10.98 kWh
